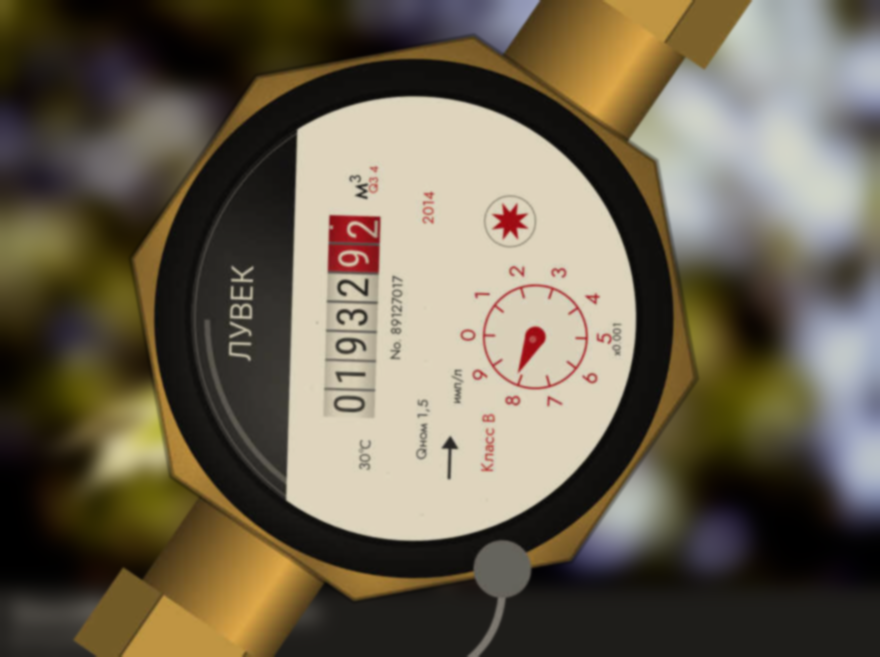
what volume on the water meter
1932.918 m³
